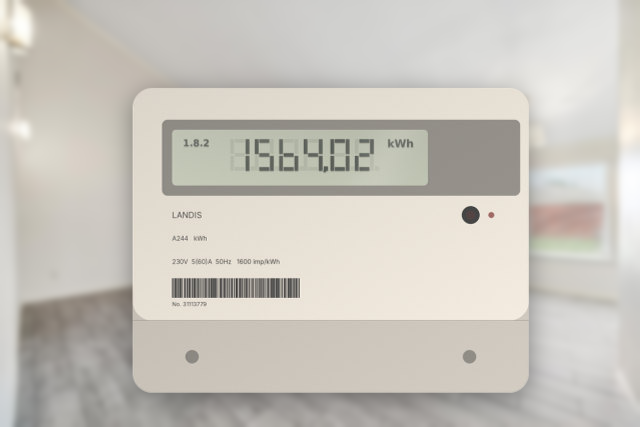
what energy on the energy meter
1564.02 kWh
